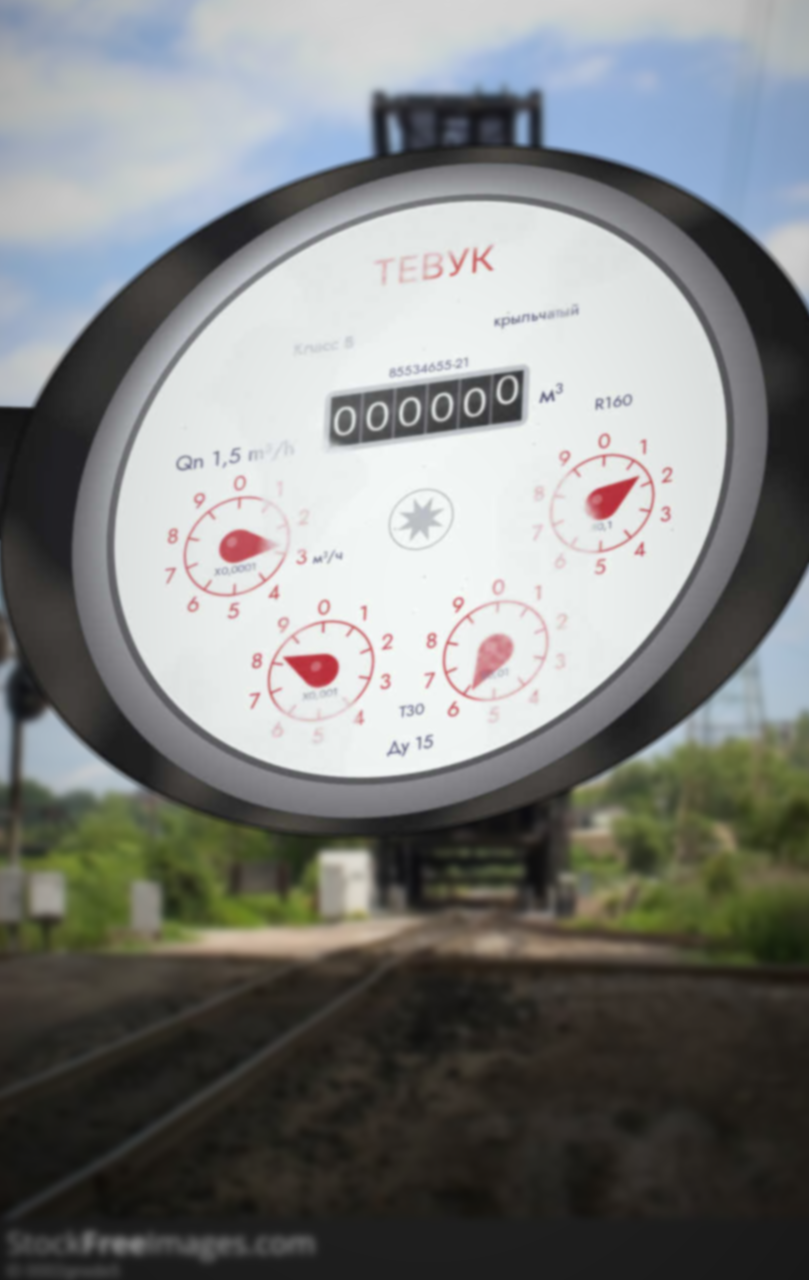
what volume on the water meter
0.1582 m³
